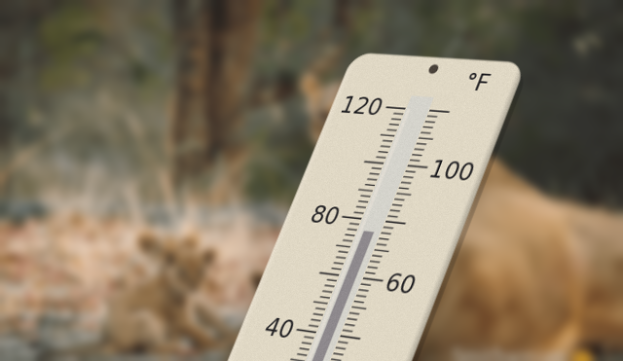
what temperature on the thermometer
76 °F
